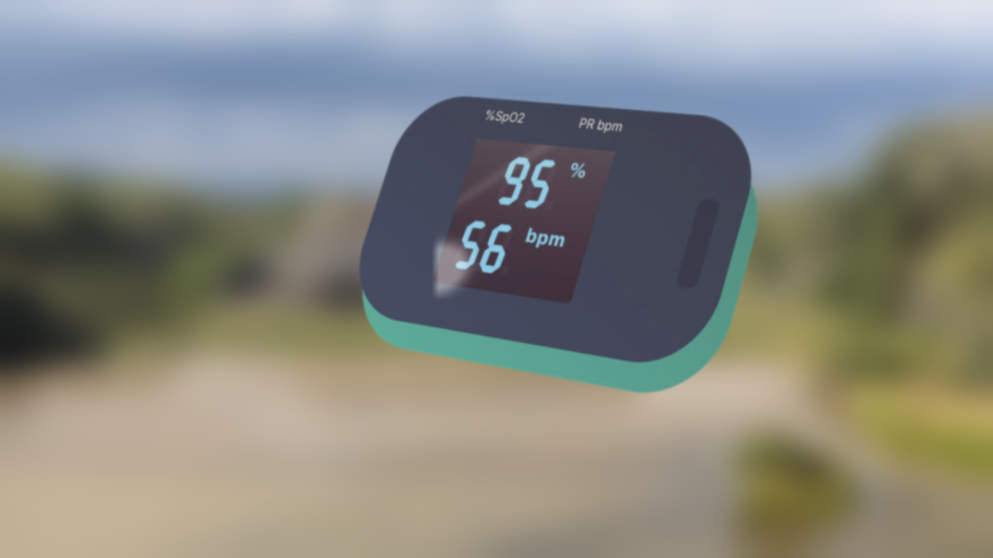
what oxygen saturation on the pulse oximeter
95 %
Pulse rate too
56 bpm
